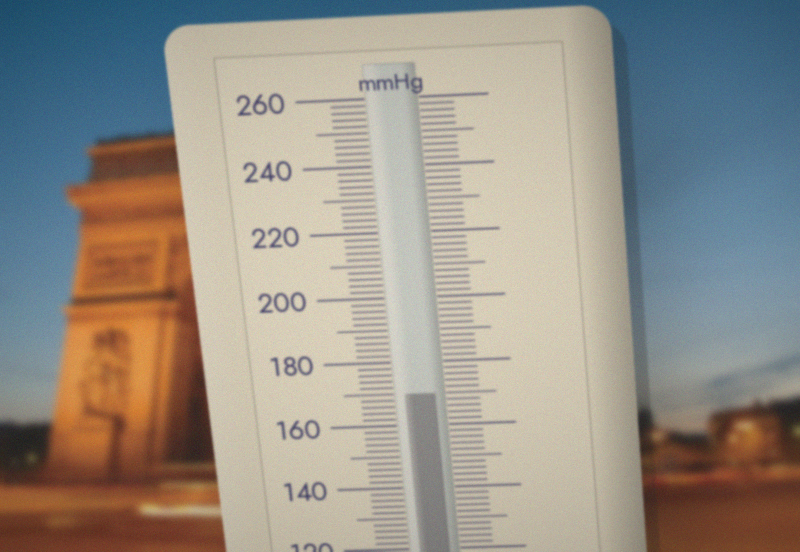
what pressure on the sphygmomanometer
170 mmHg
